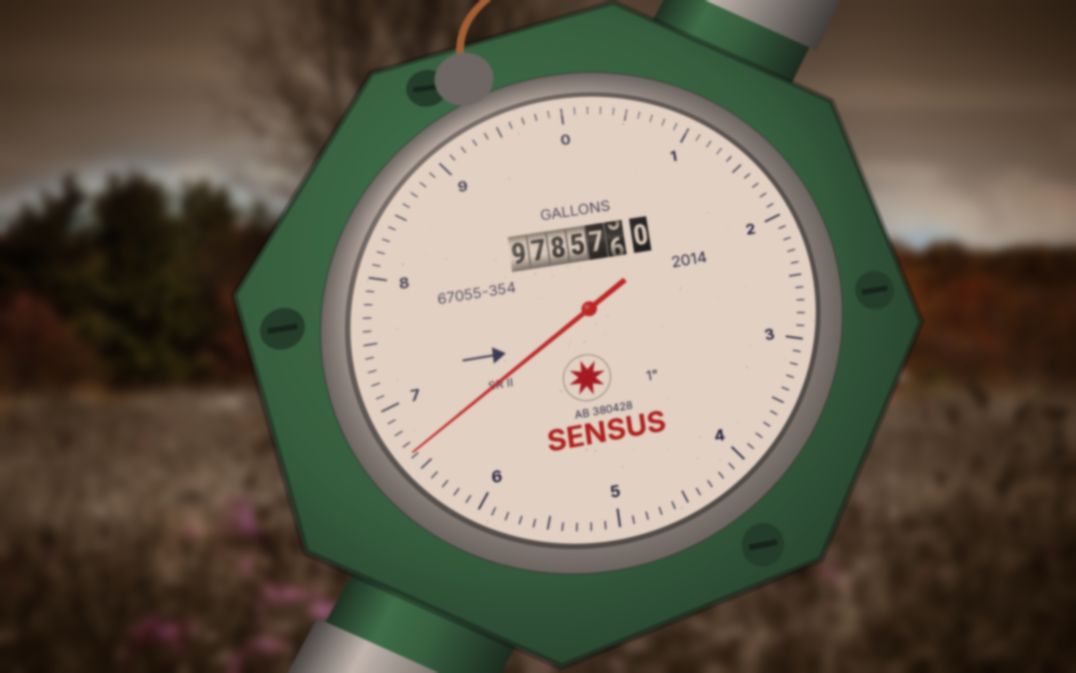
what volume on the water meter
9785756.6 gal
